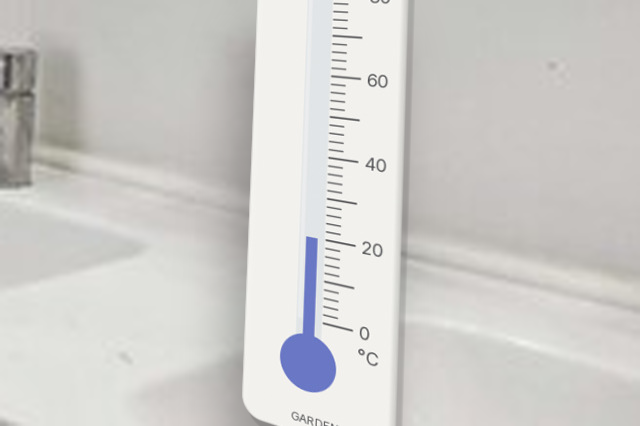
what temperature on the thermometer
20 °C
